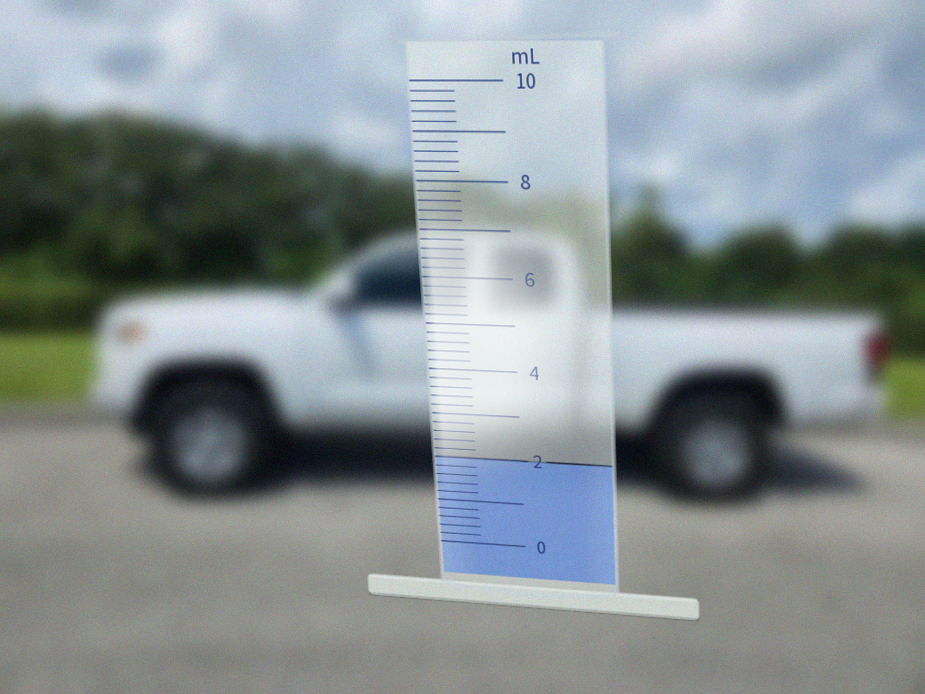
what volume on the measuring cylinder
2 mL
